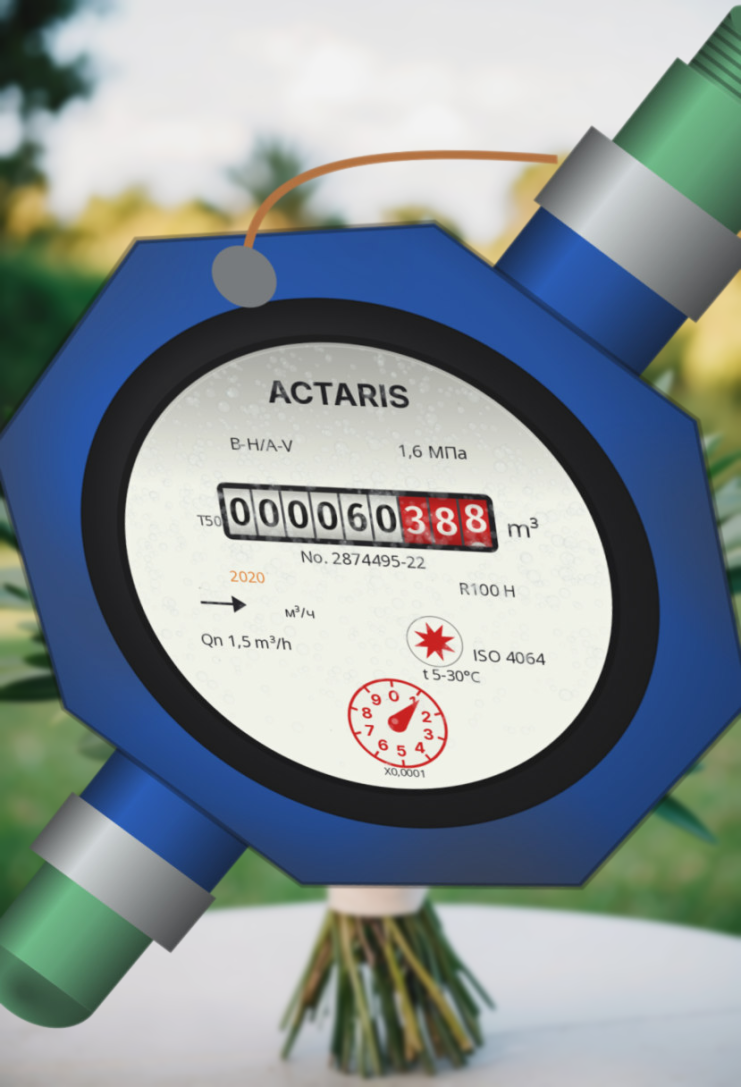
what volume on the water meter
60.3881 m³
